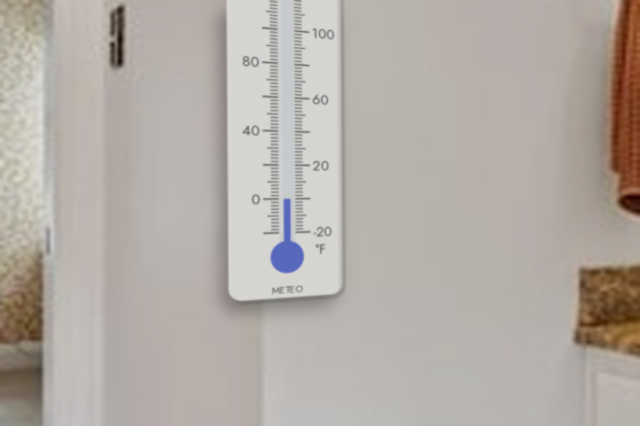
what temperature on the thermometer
0 °F
